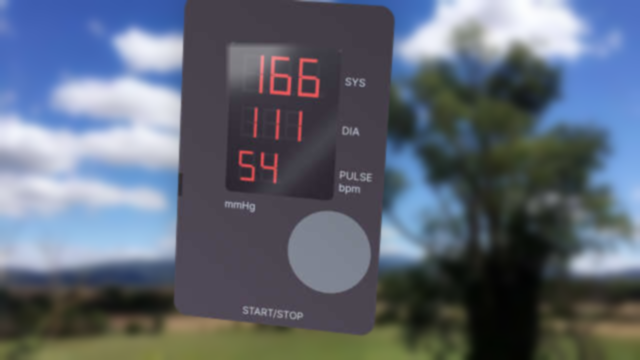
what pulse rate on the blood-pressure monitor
54 bpm
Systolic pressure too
166 mmHg
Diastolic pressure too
111 mmHg
